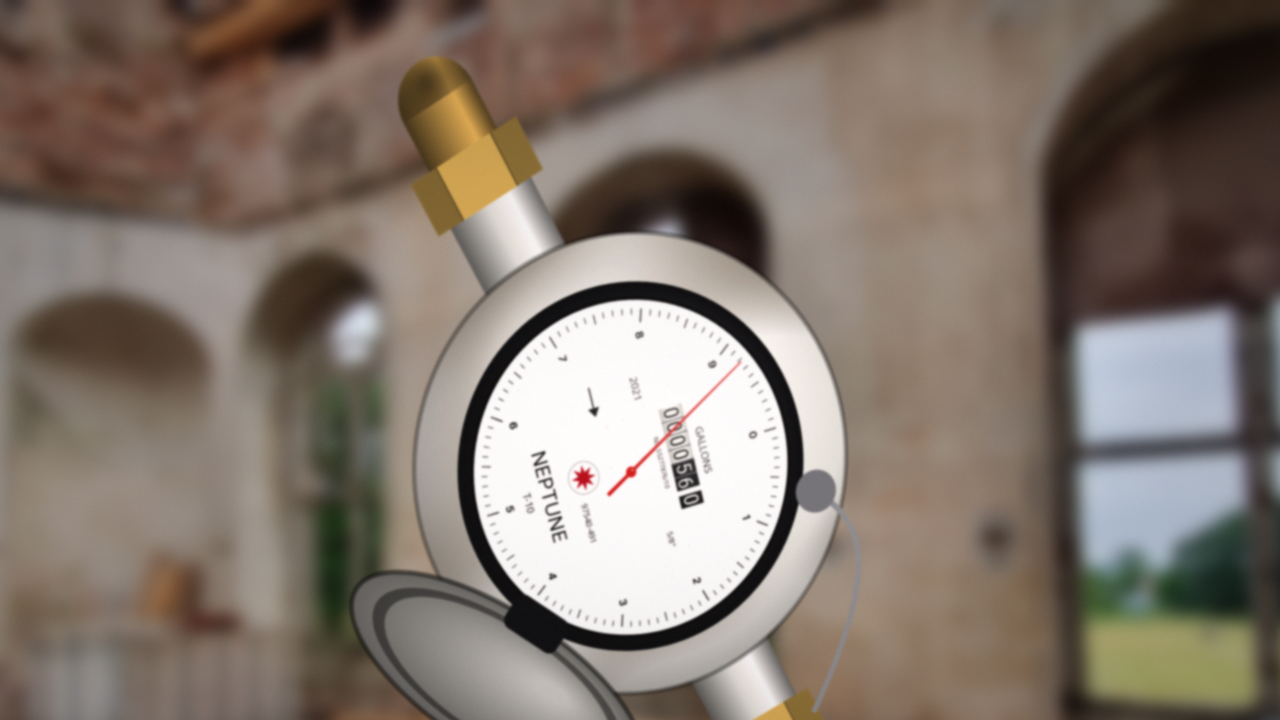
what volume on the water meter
559.2 gal
